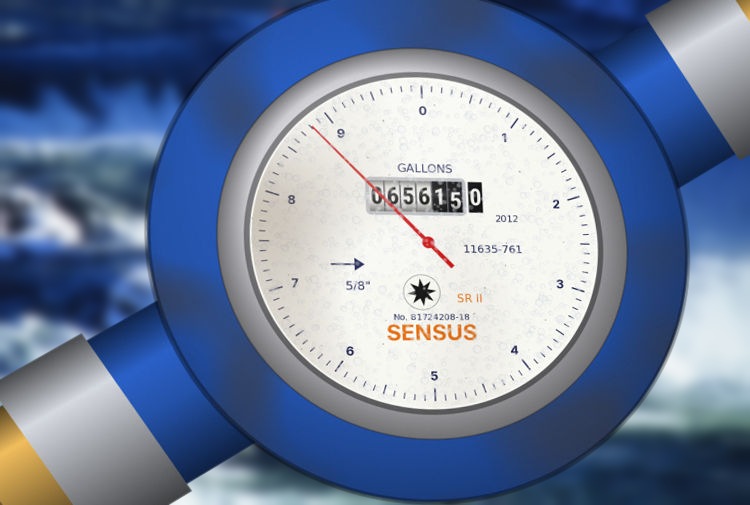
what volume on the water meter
656148.8 gal
